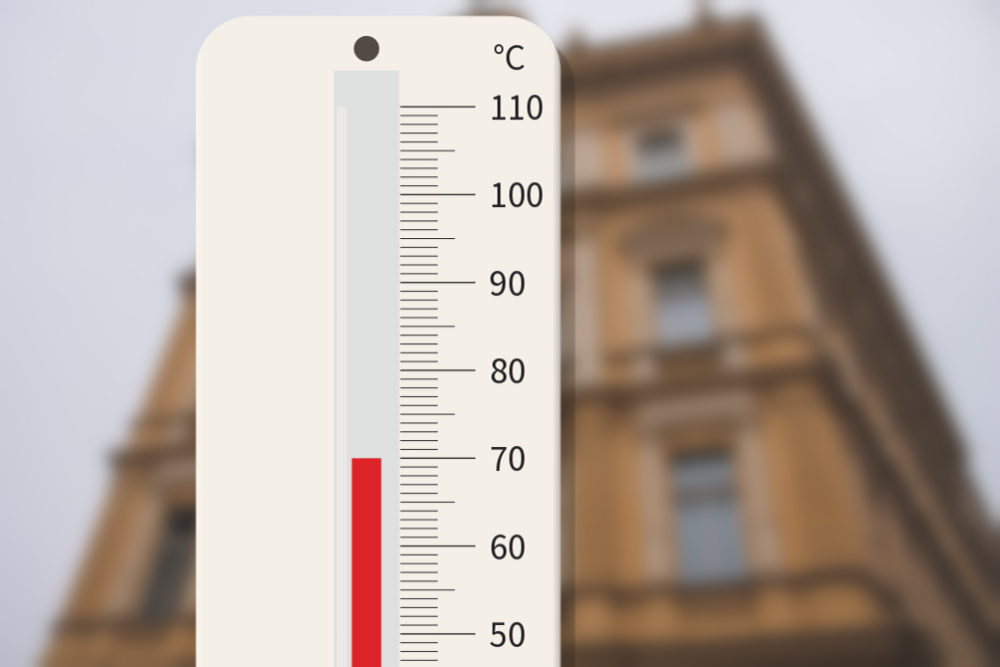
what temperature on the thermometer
70 °C
